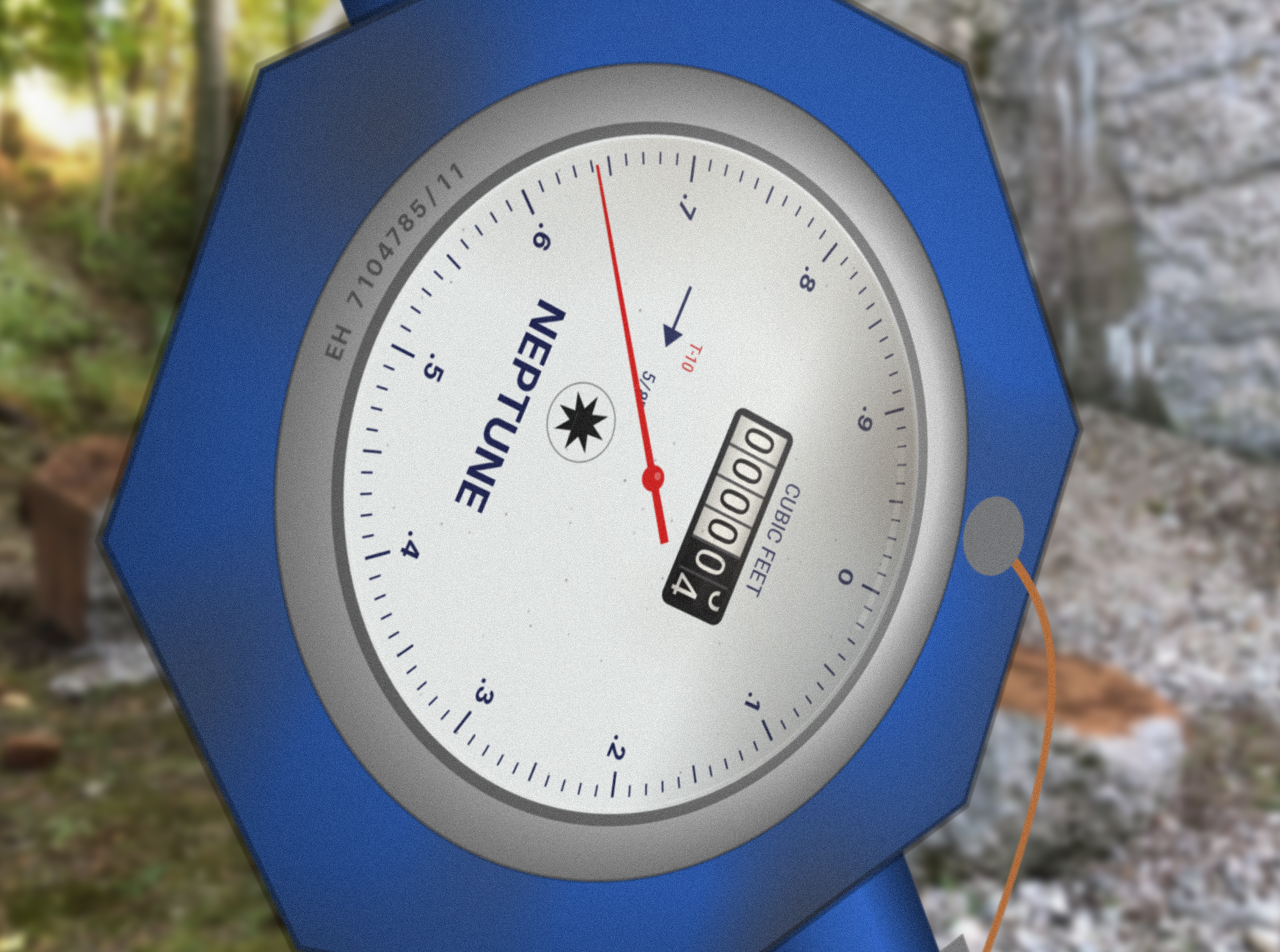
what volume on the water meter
3.64 ft³
